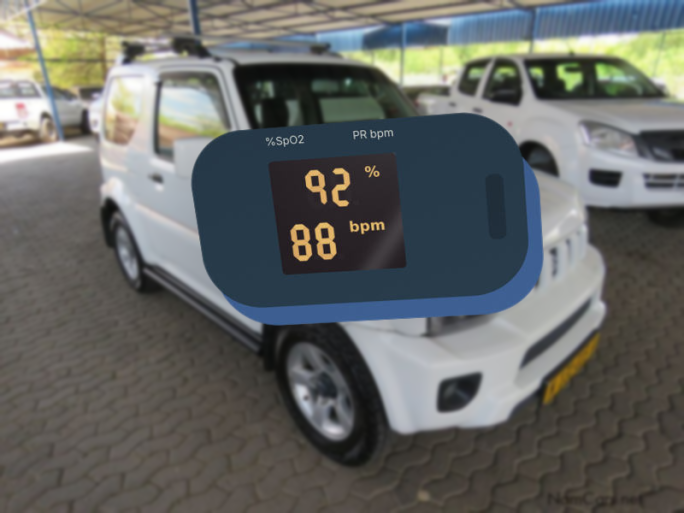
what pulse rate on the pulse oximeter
88 bpm
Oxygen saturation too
92 %
